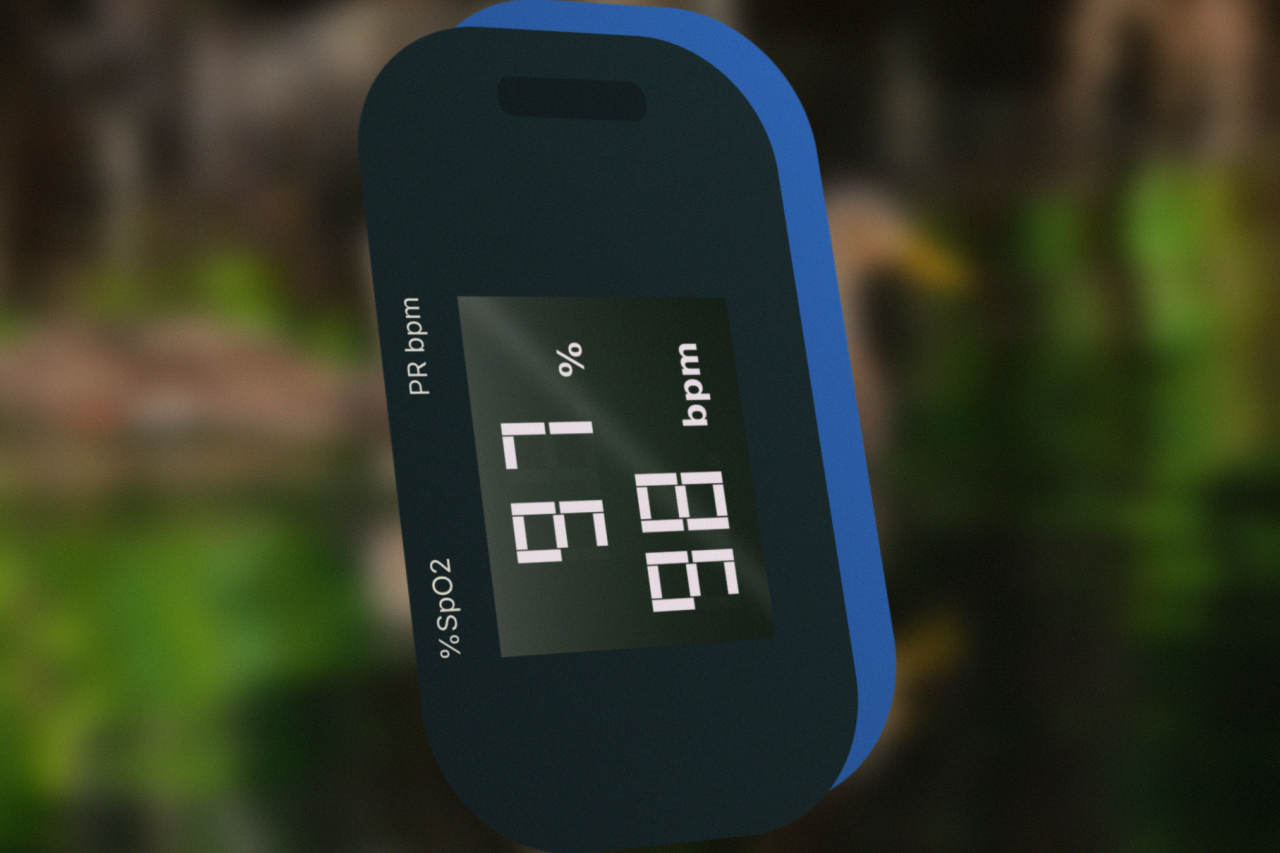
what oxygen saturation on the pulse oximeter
97 %
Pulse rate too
98 bpm
